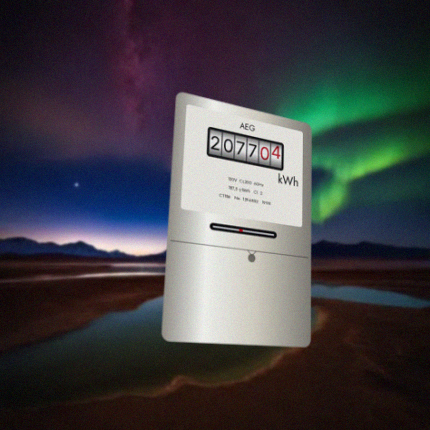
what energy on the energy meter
2077.04 kWh
